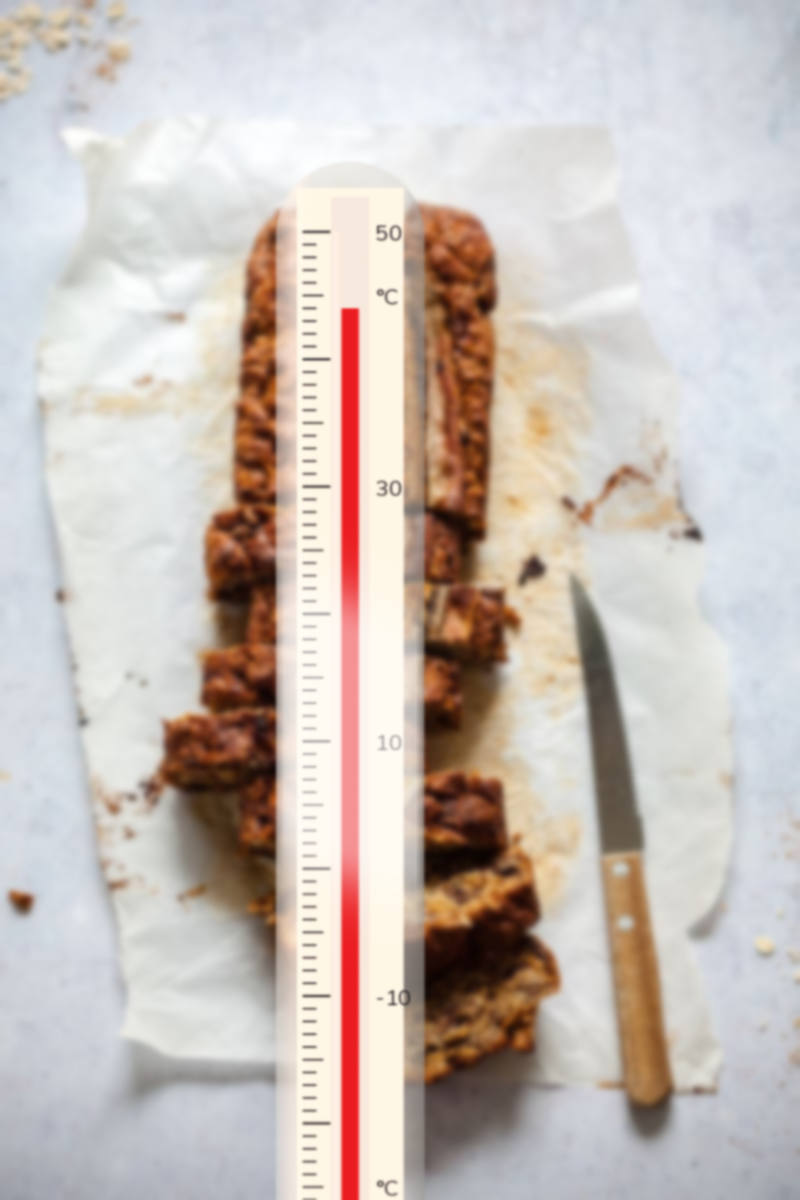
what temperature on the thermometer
44 °C
